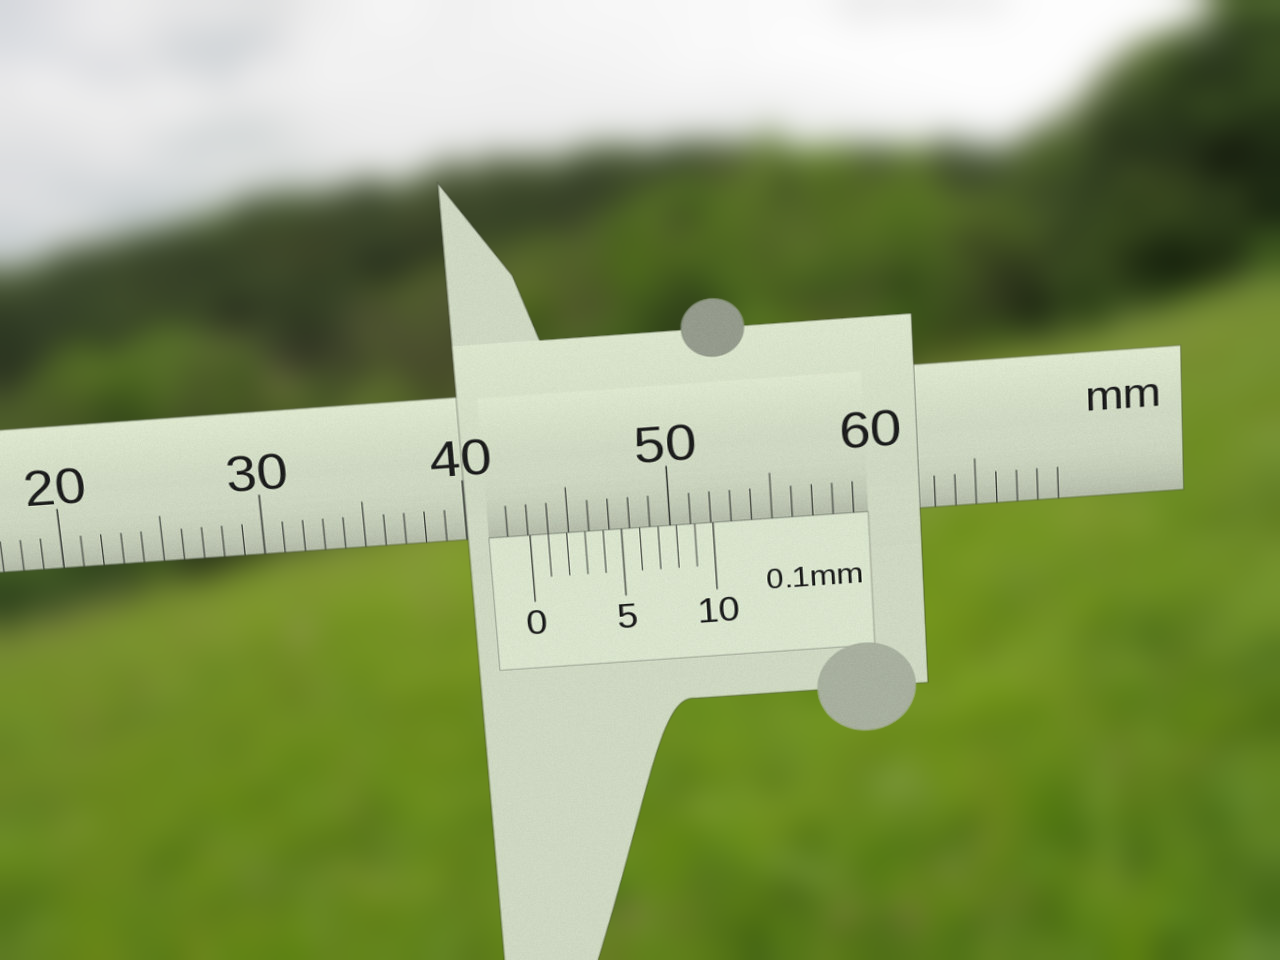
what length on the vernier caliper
43.1 mm
